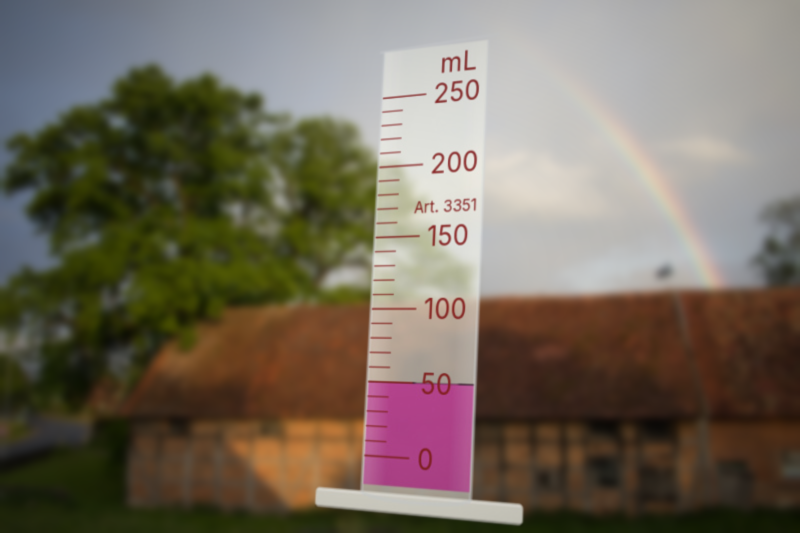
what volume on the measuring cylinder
50 mL
